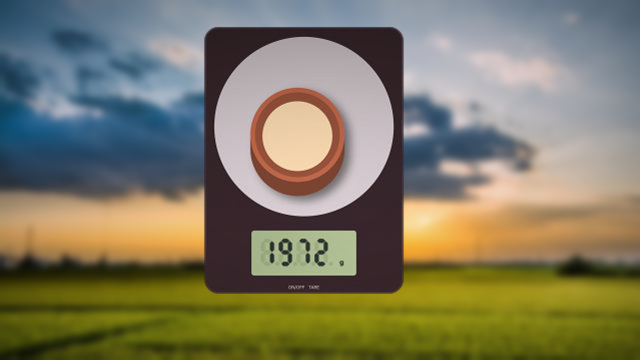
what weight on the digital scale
1972 g
